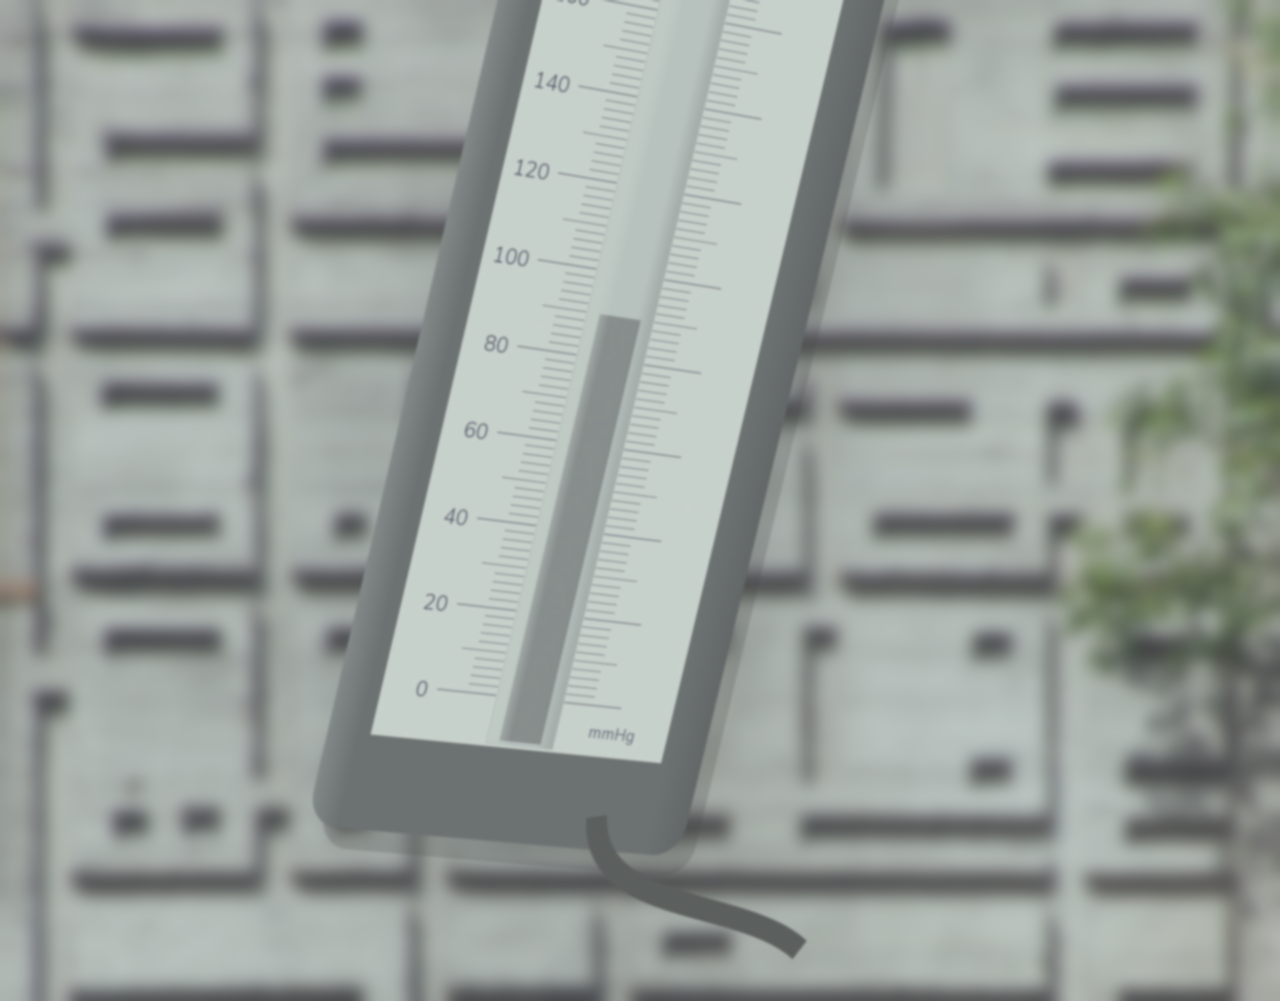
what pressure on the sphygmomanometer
90 mmHg
